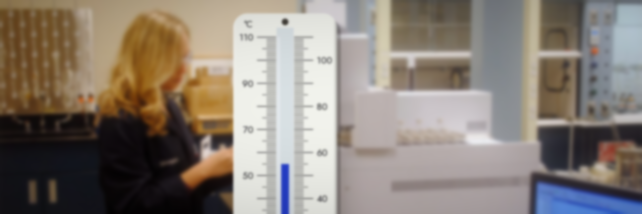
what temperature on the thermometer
55 °C
